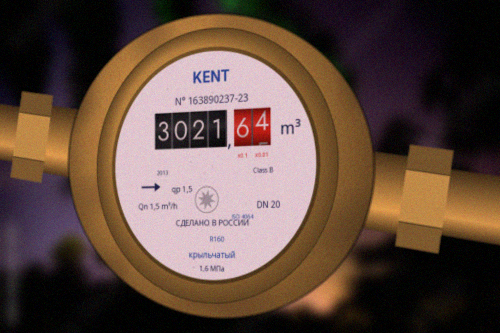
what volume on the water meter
3021.64 m³
